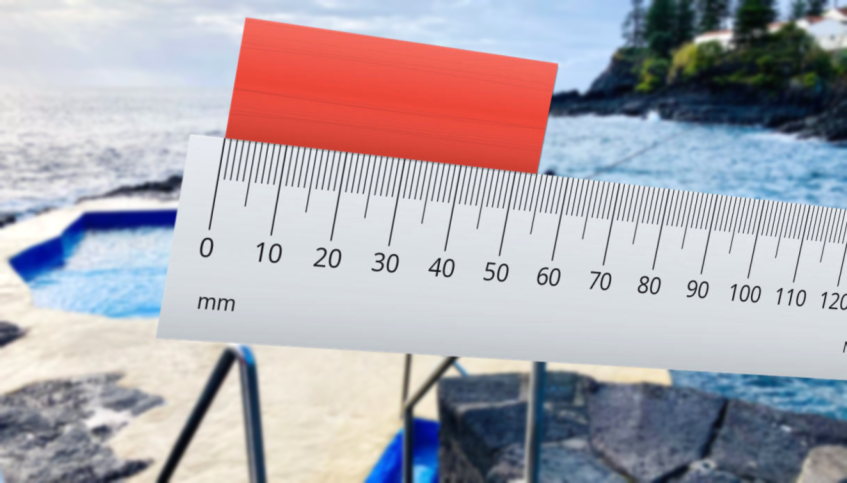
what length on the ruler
54 mm
